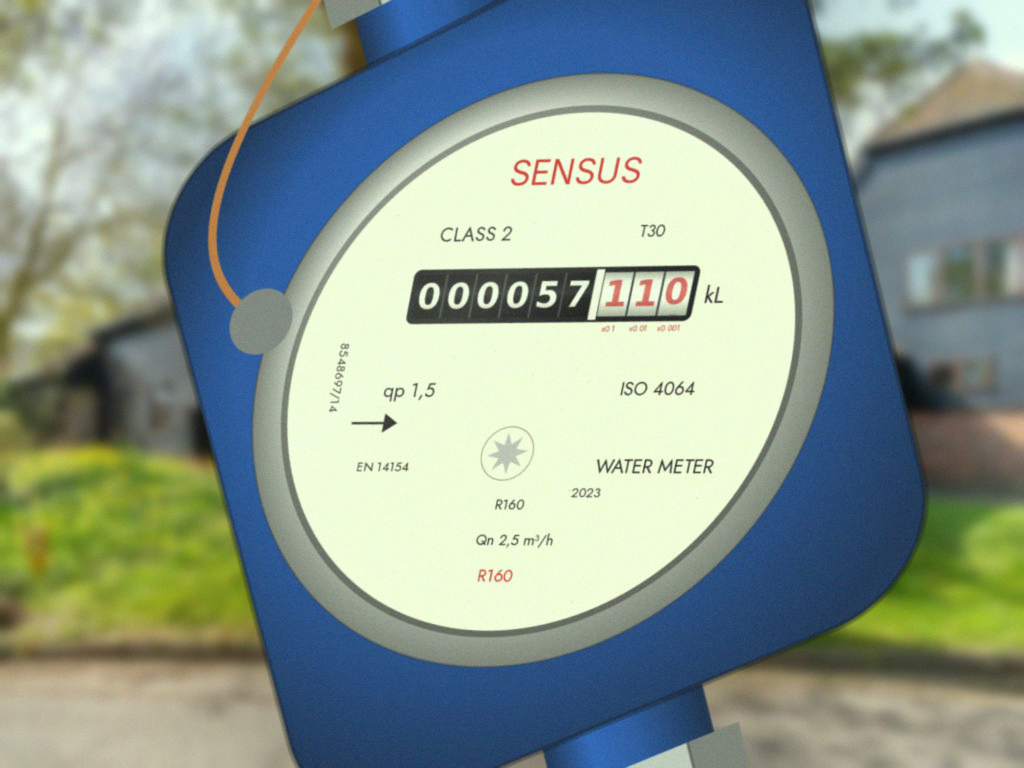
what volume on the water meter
57.110 kL
